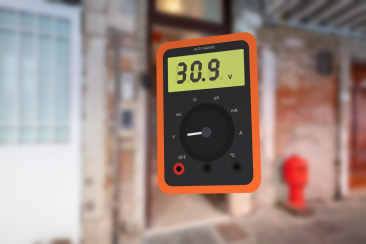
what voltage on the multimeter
30.9 V
